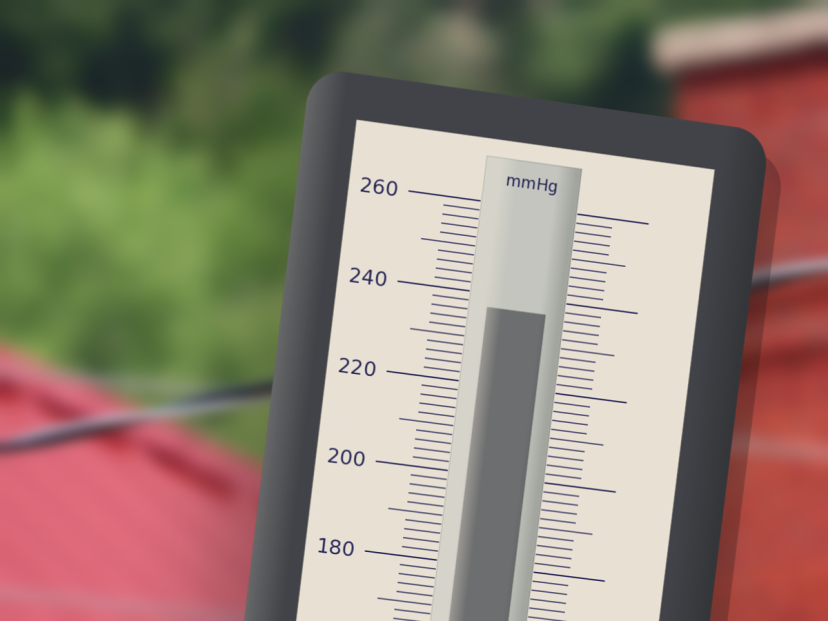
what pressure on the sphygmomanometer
237 mmHg
